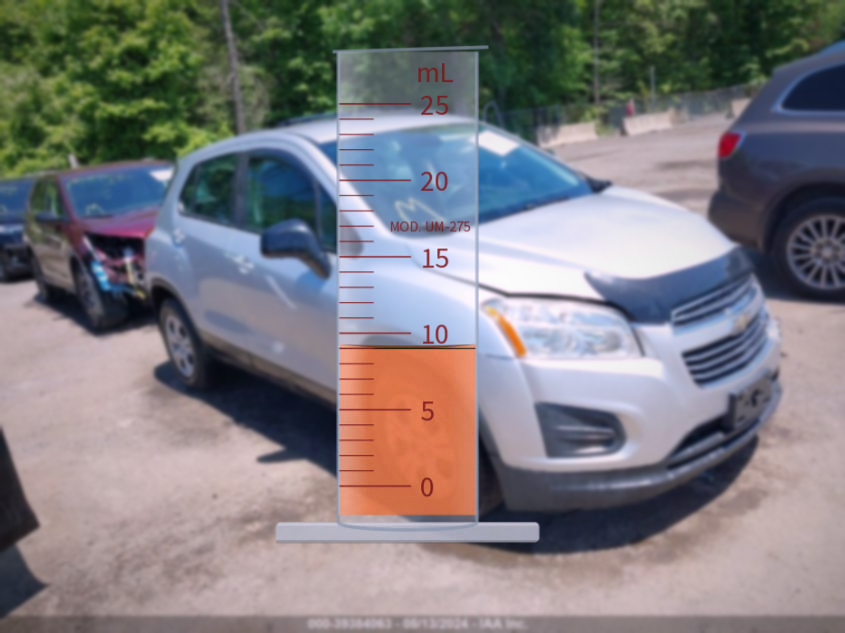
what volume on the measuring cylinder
9 mL
